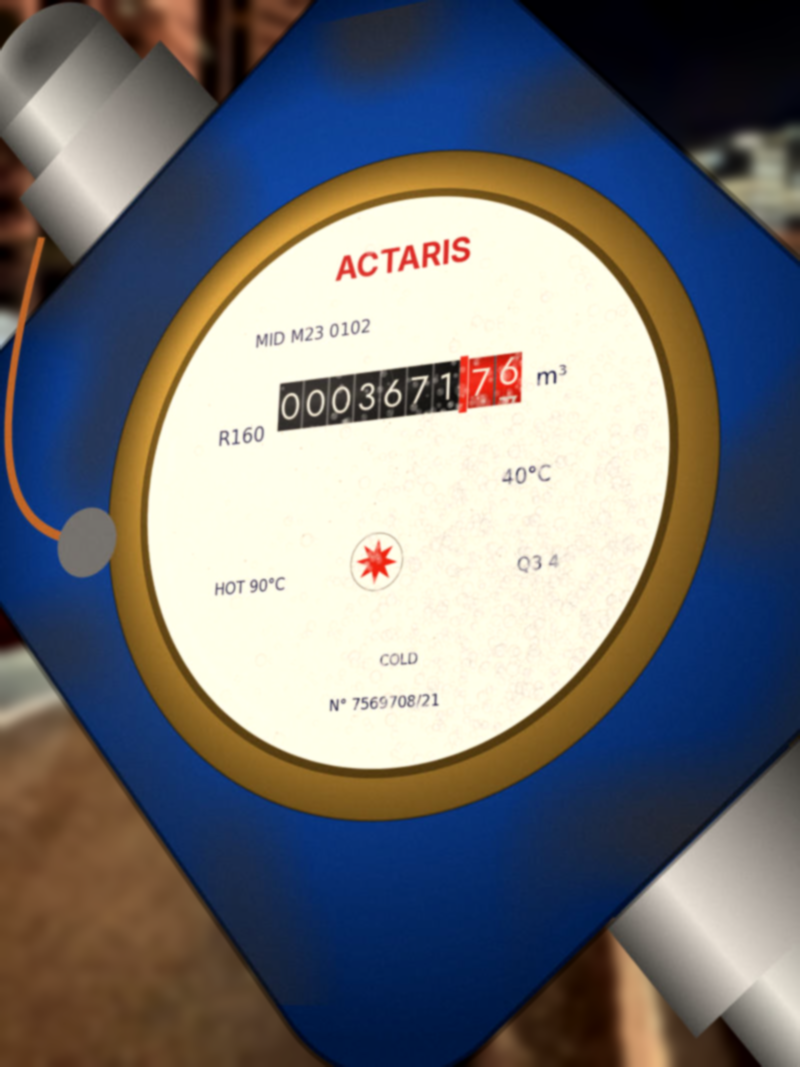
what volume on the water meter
3671.76 m³
